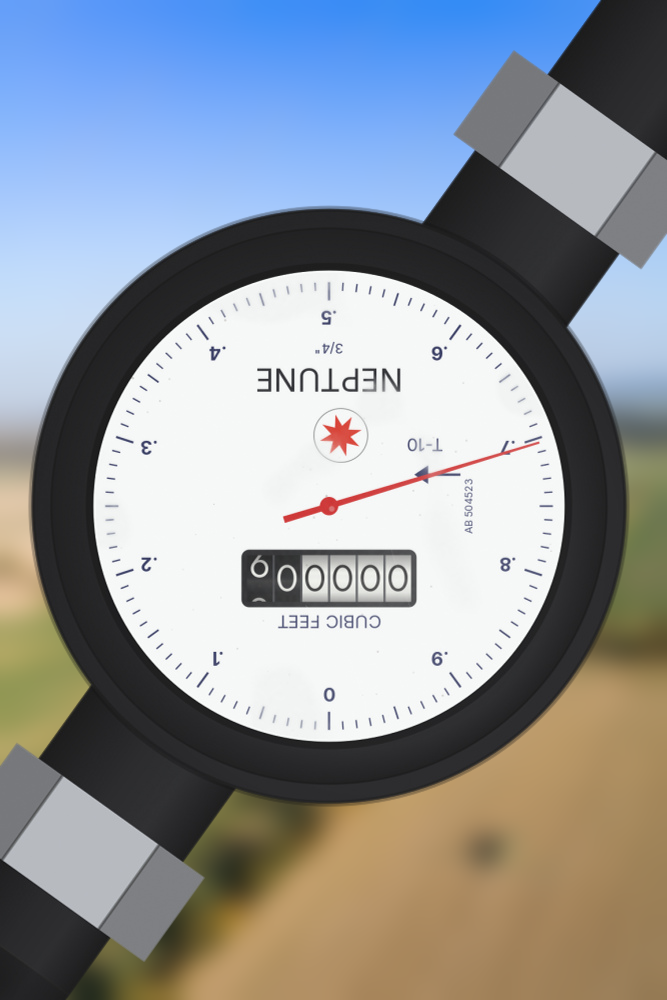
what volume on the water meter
8.70 ft³
